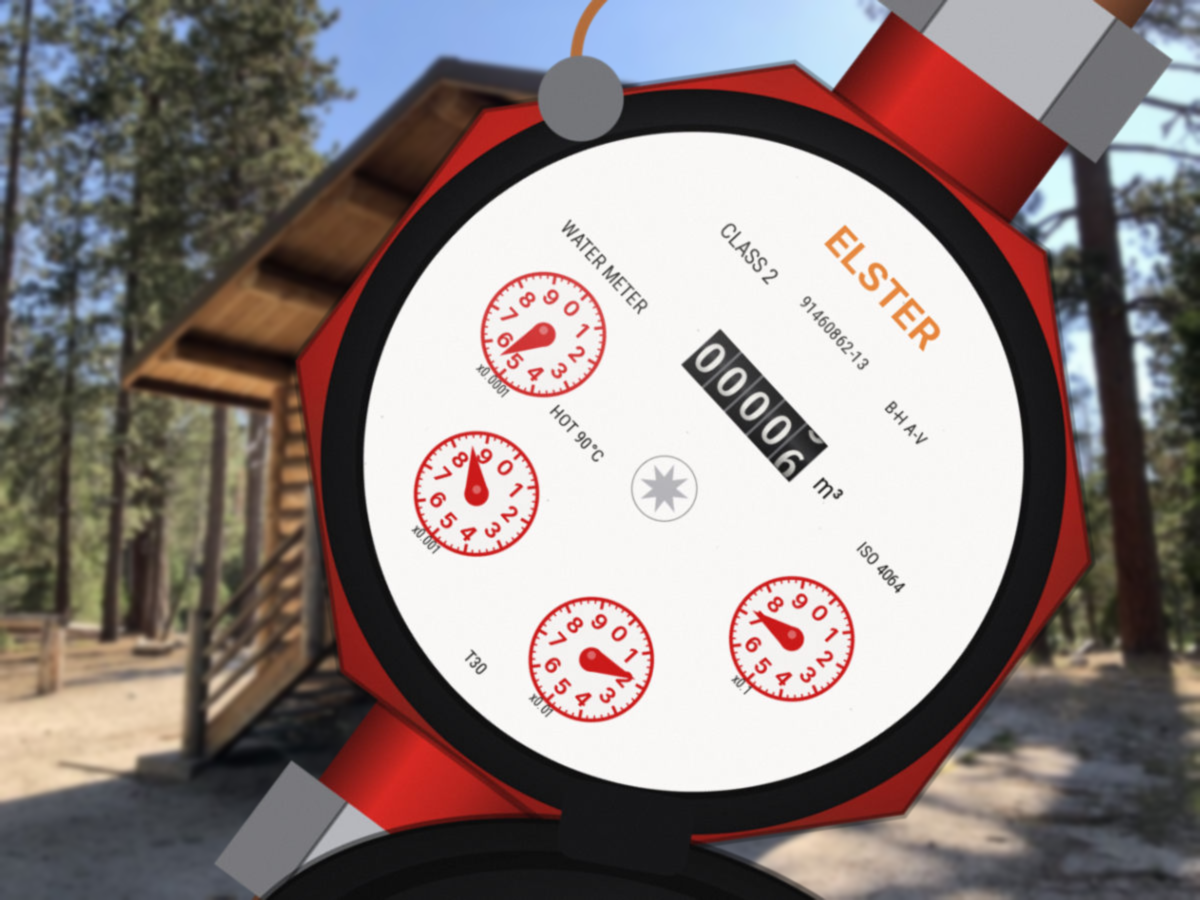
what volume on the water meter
5.7185 m³
